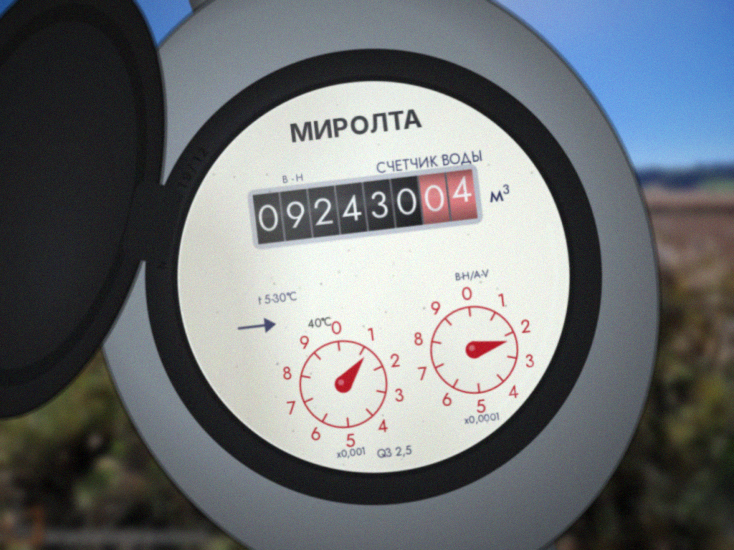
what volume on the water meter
92430.0412 m³
